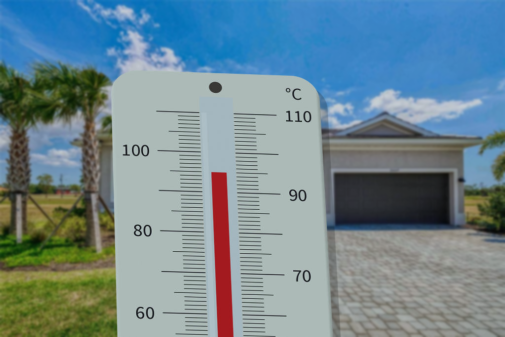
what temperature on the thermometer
95 °C
